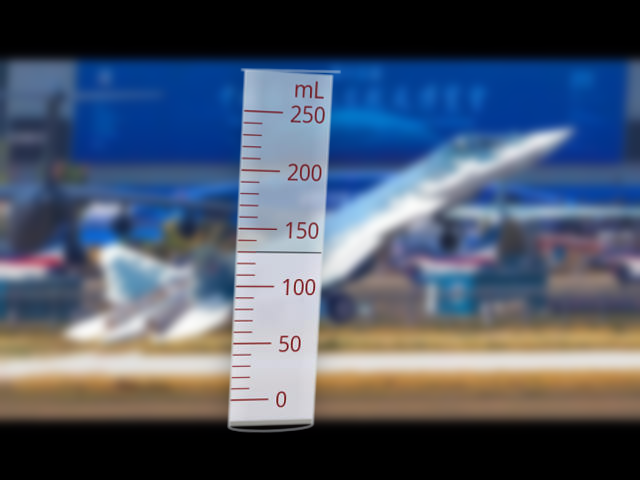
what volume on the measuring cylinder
130 mL
